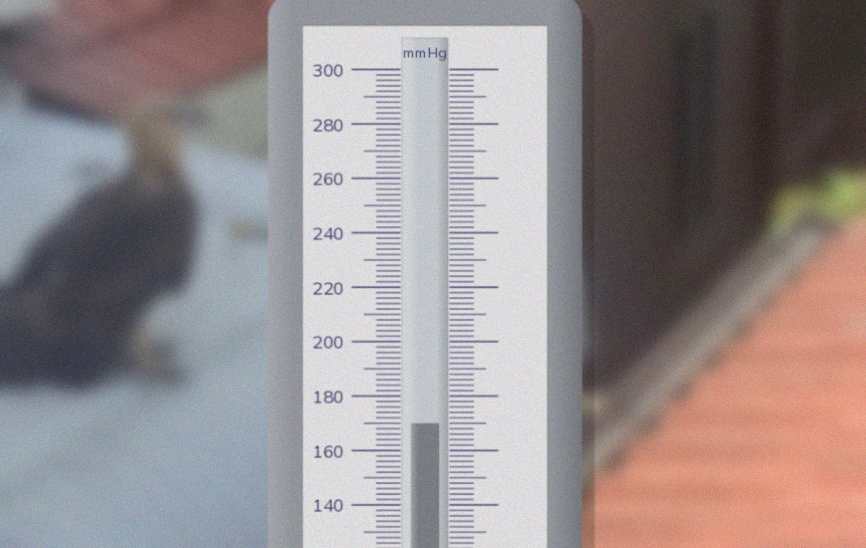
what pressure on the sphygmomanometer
170 mmHg
